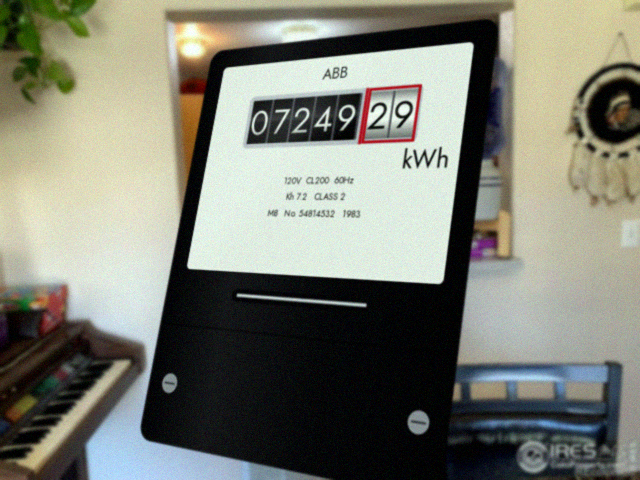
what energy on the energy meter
7249.29 kWh
